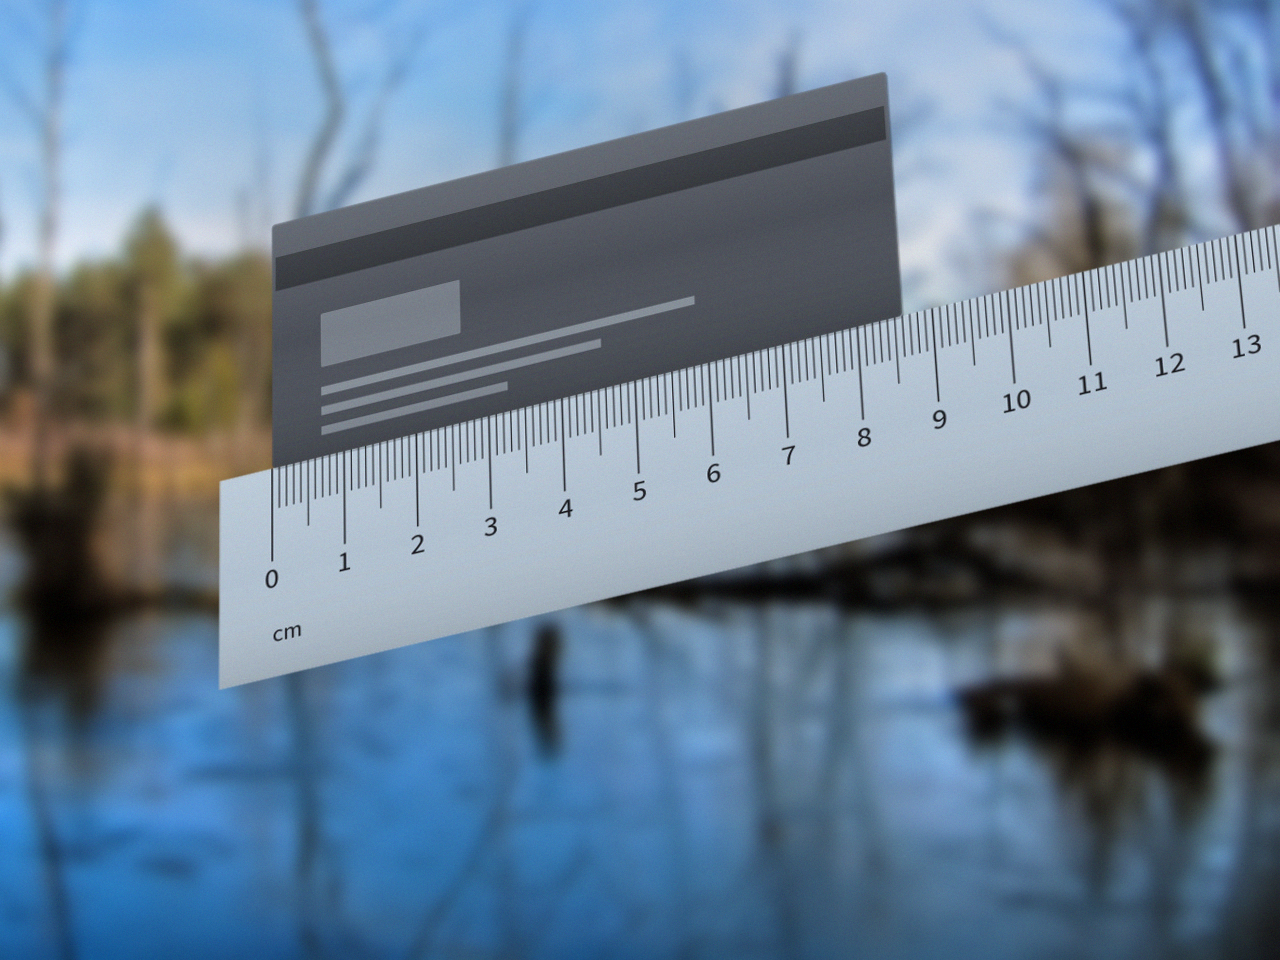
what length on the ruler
8.6 cm
